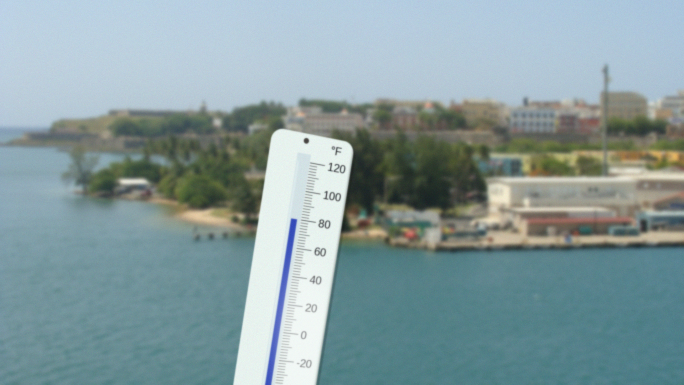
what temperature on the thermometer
80 °F
